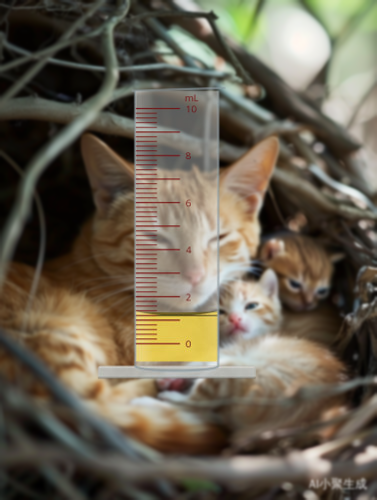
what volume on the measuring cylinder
1.2 mL
